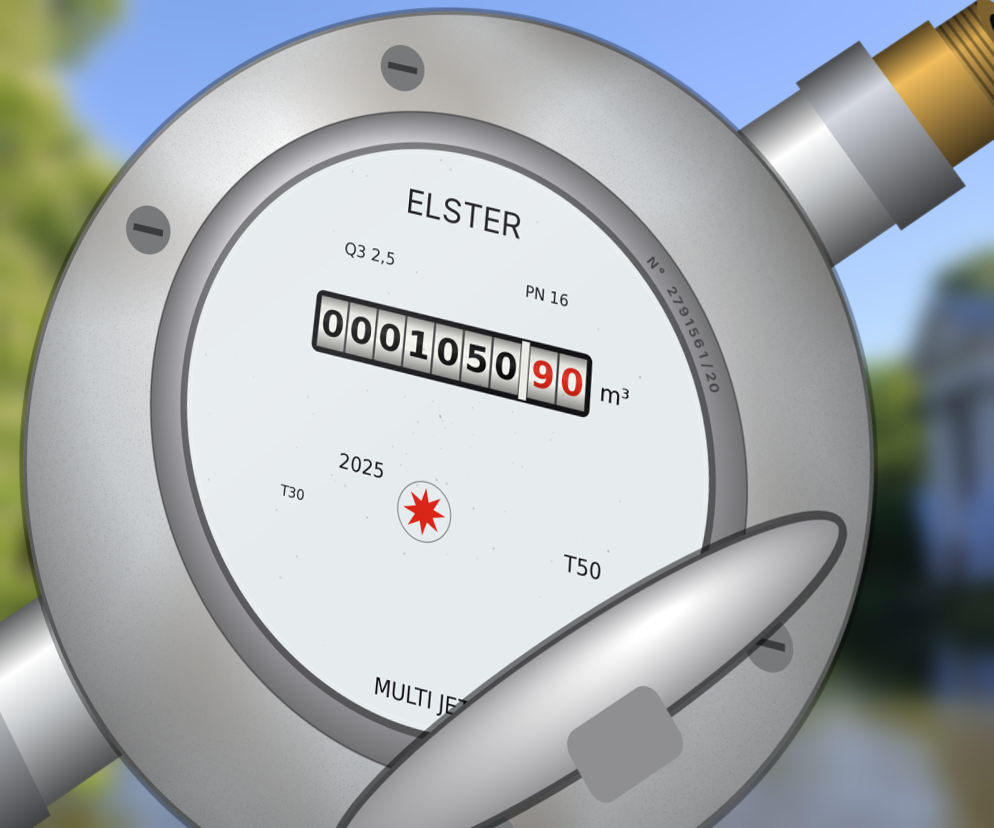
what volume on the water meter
1050.90 m³
